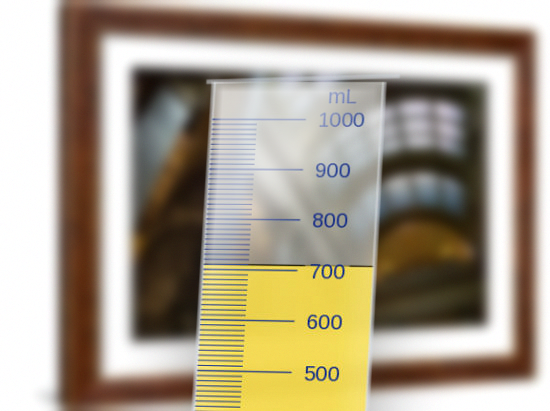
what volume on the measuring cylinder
710 mL
